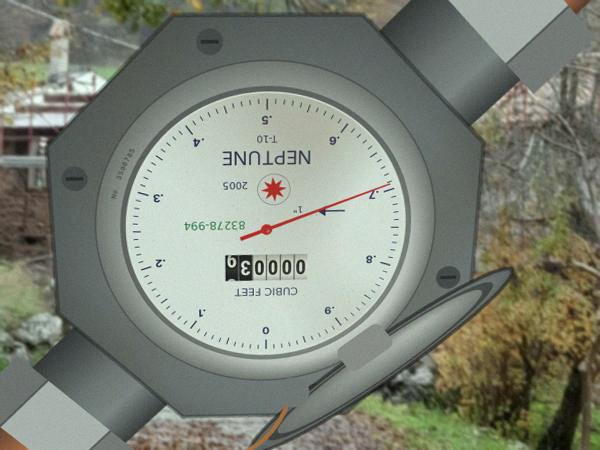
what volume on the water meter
38.69 ft³
